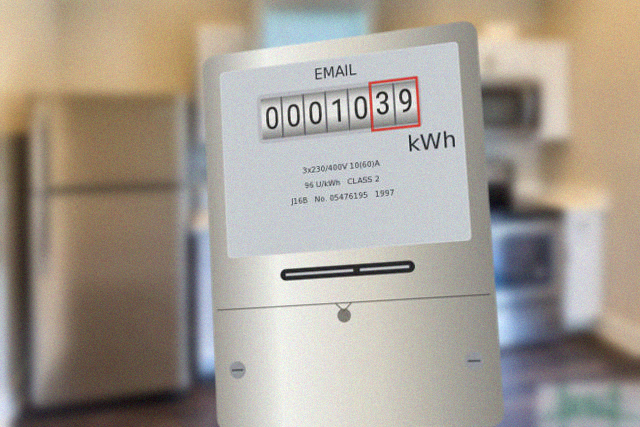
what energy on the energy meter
10.39 kWh
